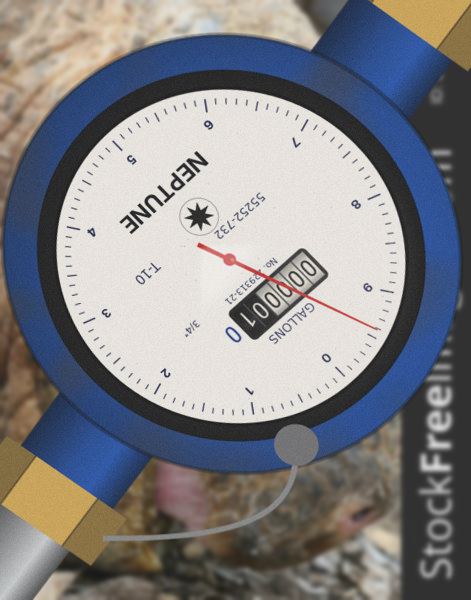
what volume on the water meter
9.4 gal
